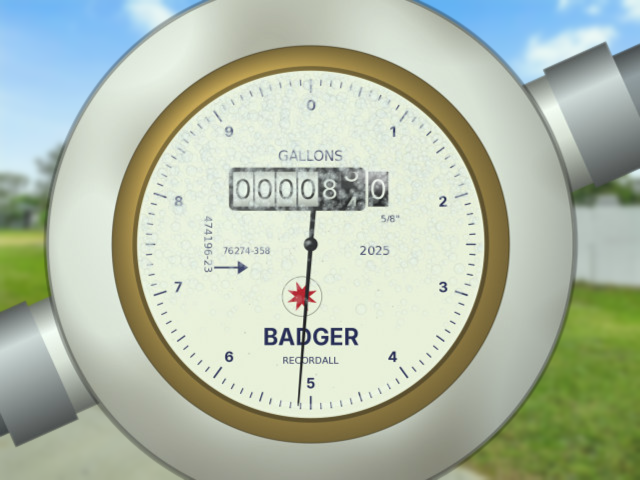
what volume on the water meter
835.1 gal
